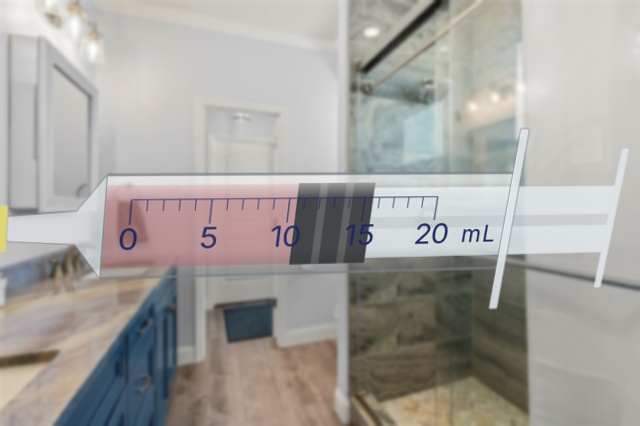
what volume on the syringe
10.5 mL
